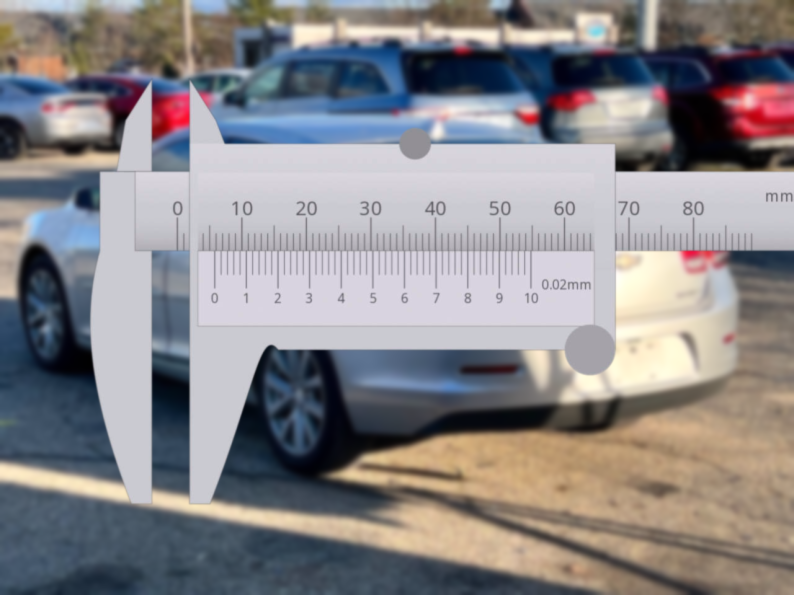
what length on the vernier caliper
5.8 mm
